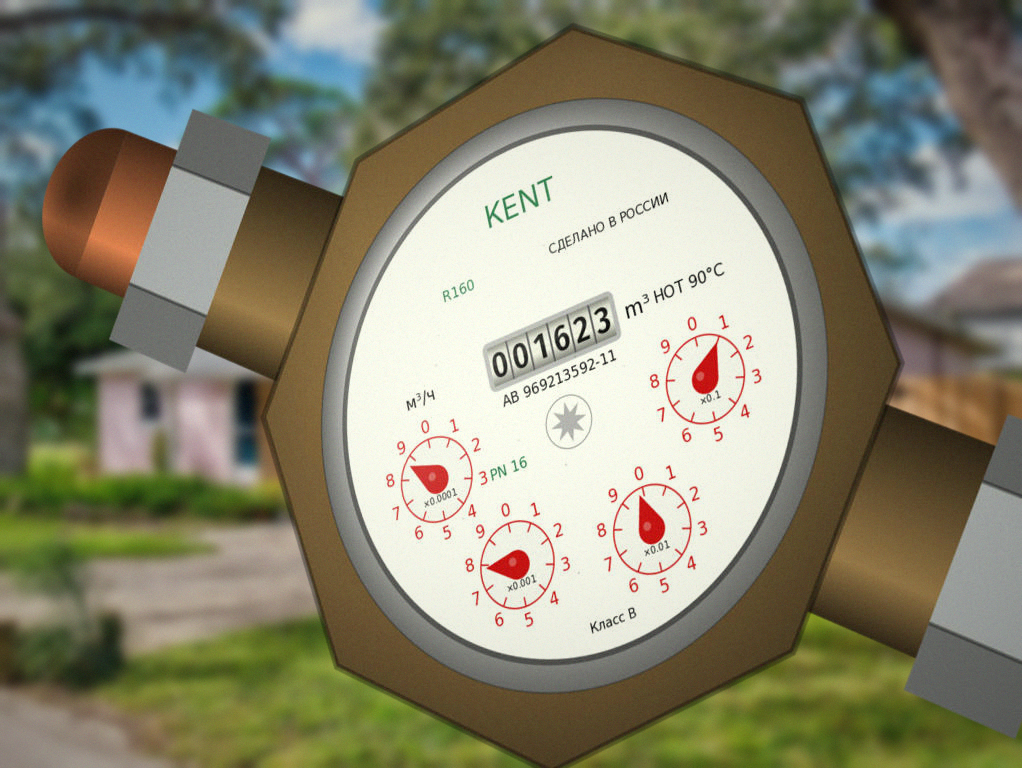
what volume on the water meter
1623.0978 m³
